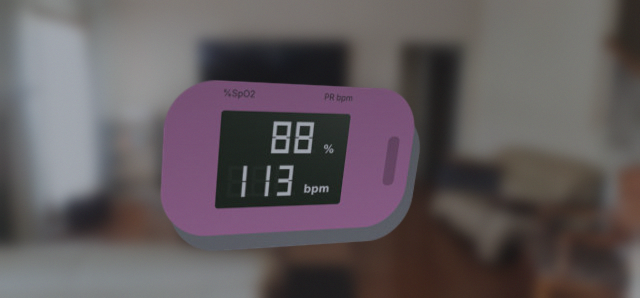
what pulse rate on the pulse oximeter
113 bpm
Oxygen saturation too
88 %
